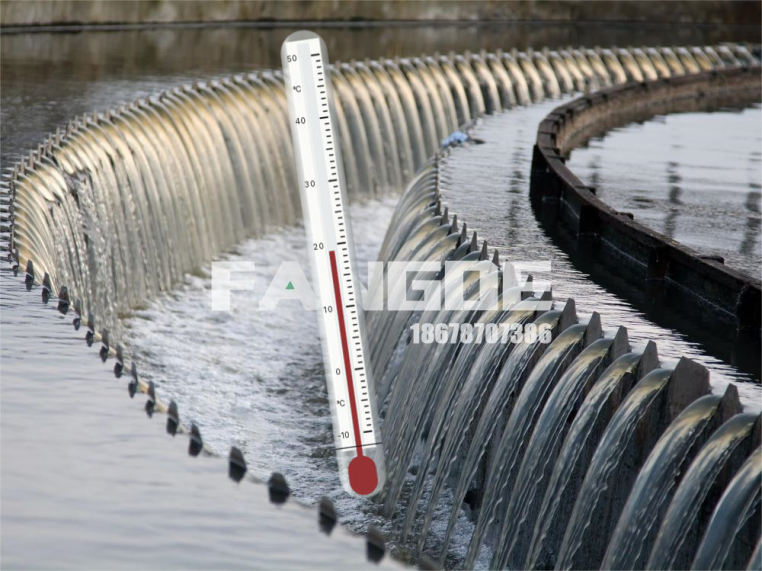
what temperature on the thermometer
19 °C
